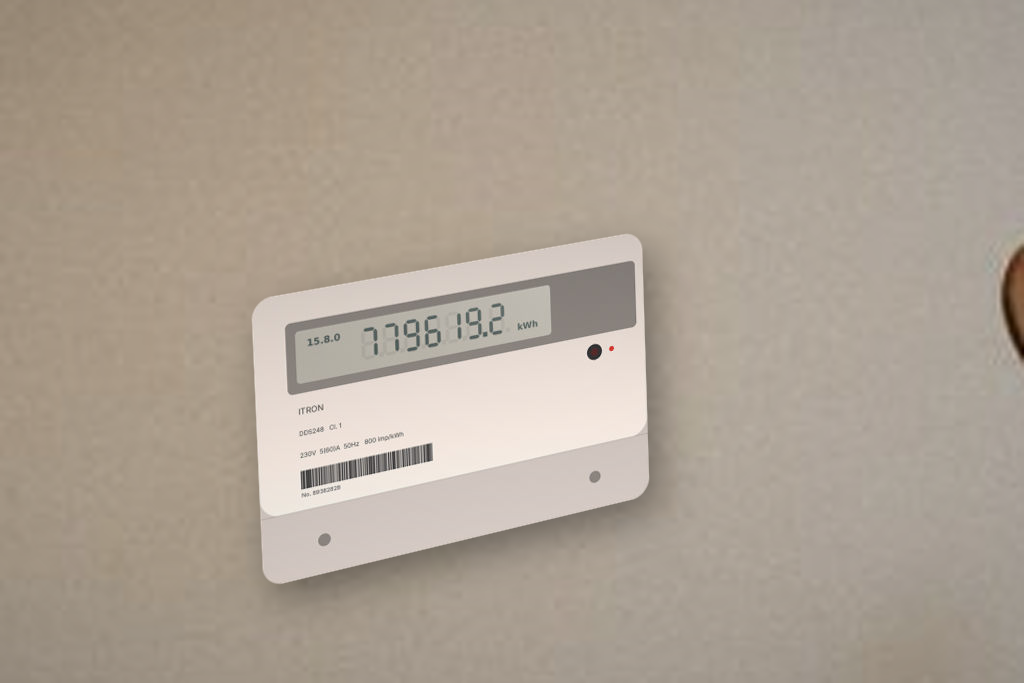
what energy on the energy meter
779619.2 kWh
